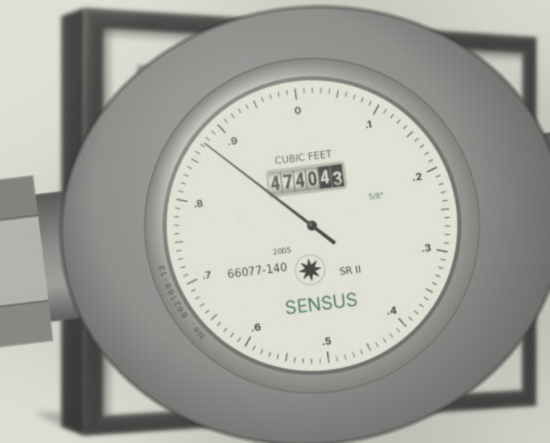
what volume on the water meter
474042.87 ft³
